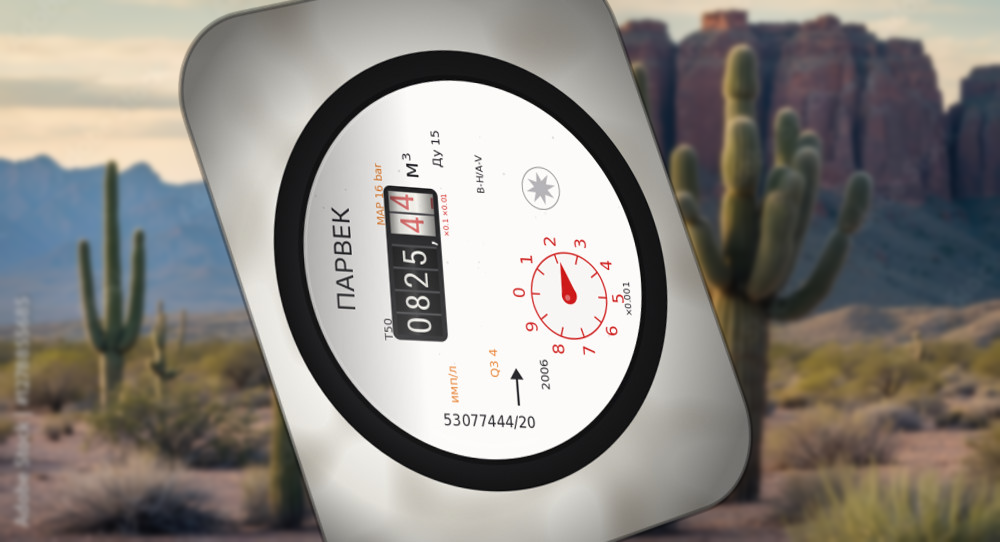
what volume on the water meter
825.442 m³
